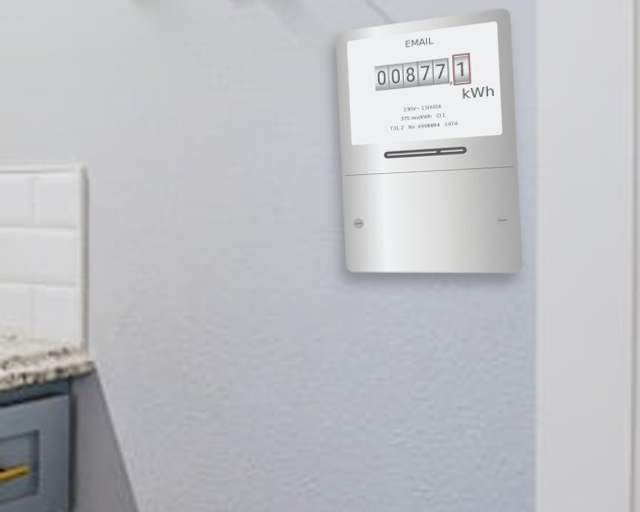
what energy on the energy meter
877.1 kWh
